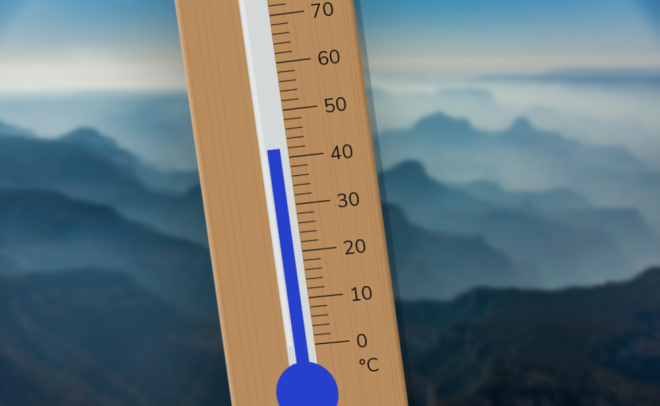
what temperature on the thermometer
42 °C
